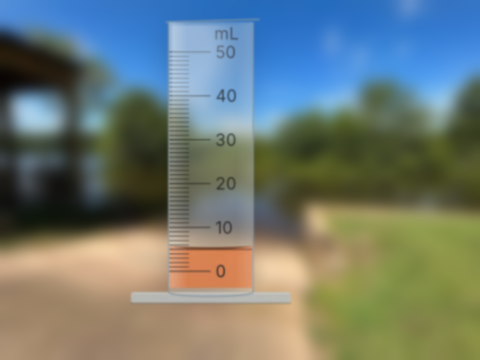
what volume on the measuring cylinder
5 mL
